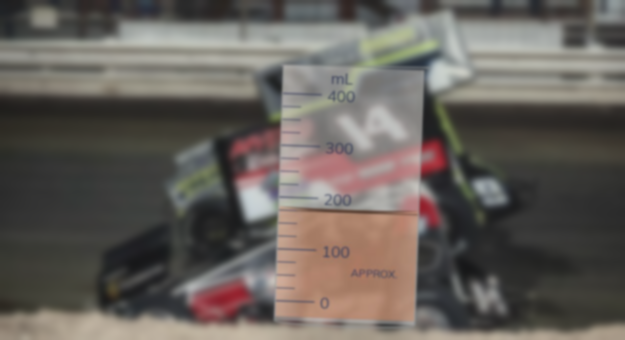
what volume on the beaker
175 mL
